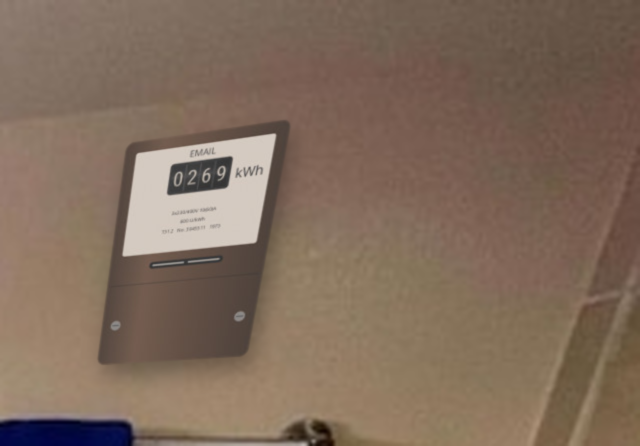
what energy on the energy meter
269 kWh
